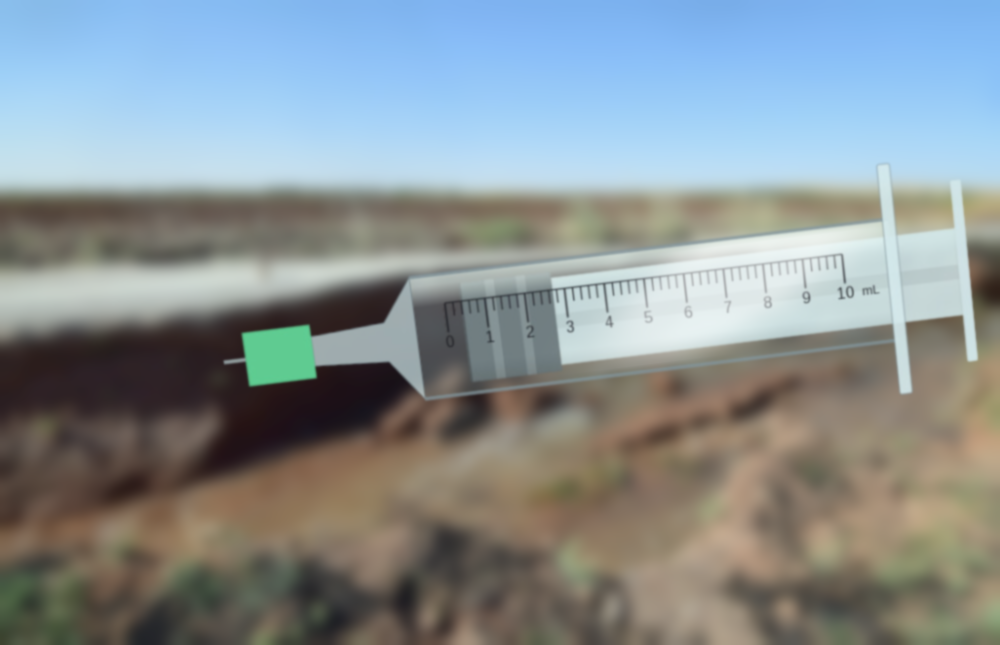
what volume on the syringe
0.4 mL
